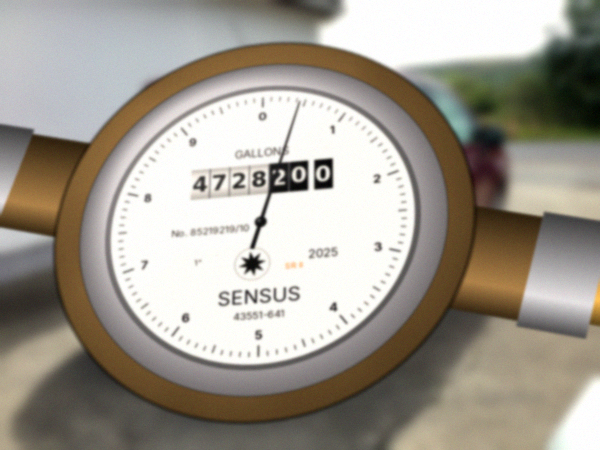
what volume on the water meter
4728200.4 gal
